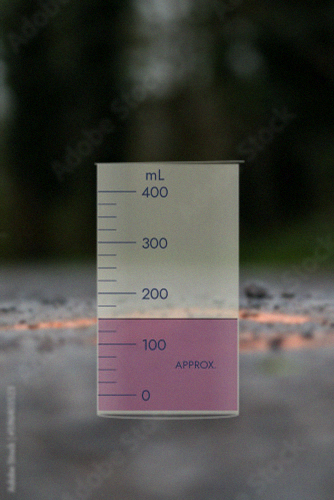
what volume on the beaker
150 mL
